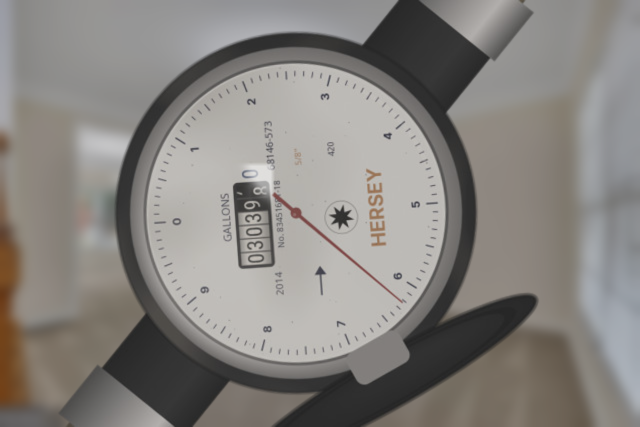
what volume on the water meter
303976.2 gal
